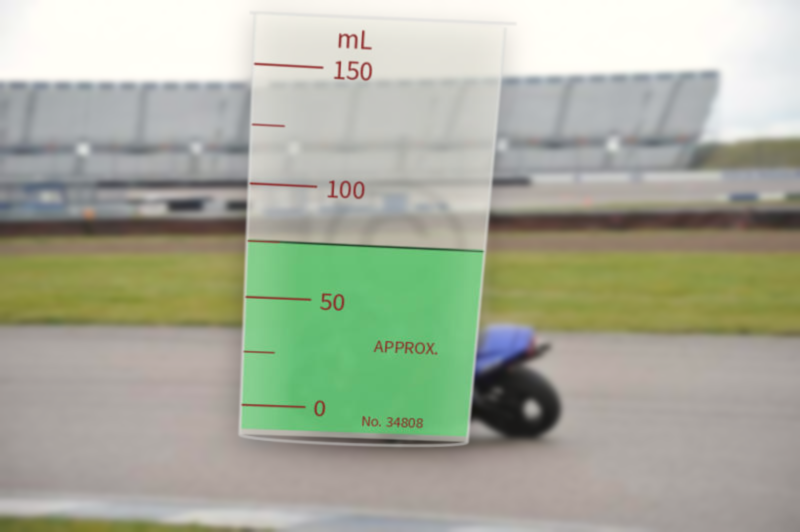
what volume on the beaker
75 mL
